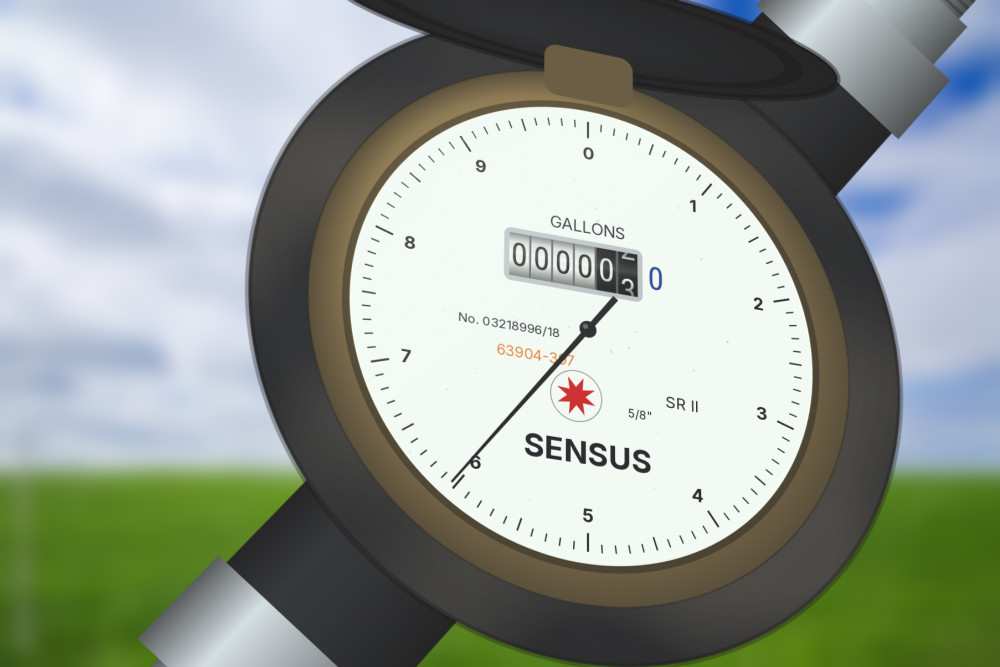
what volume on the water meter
26.0 gal
